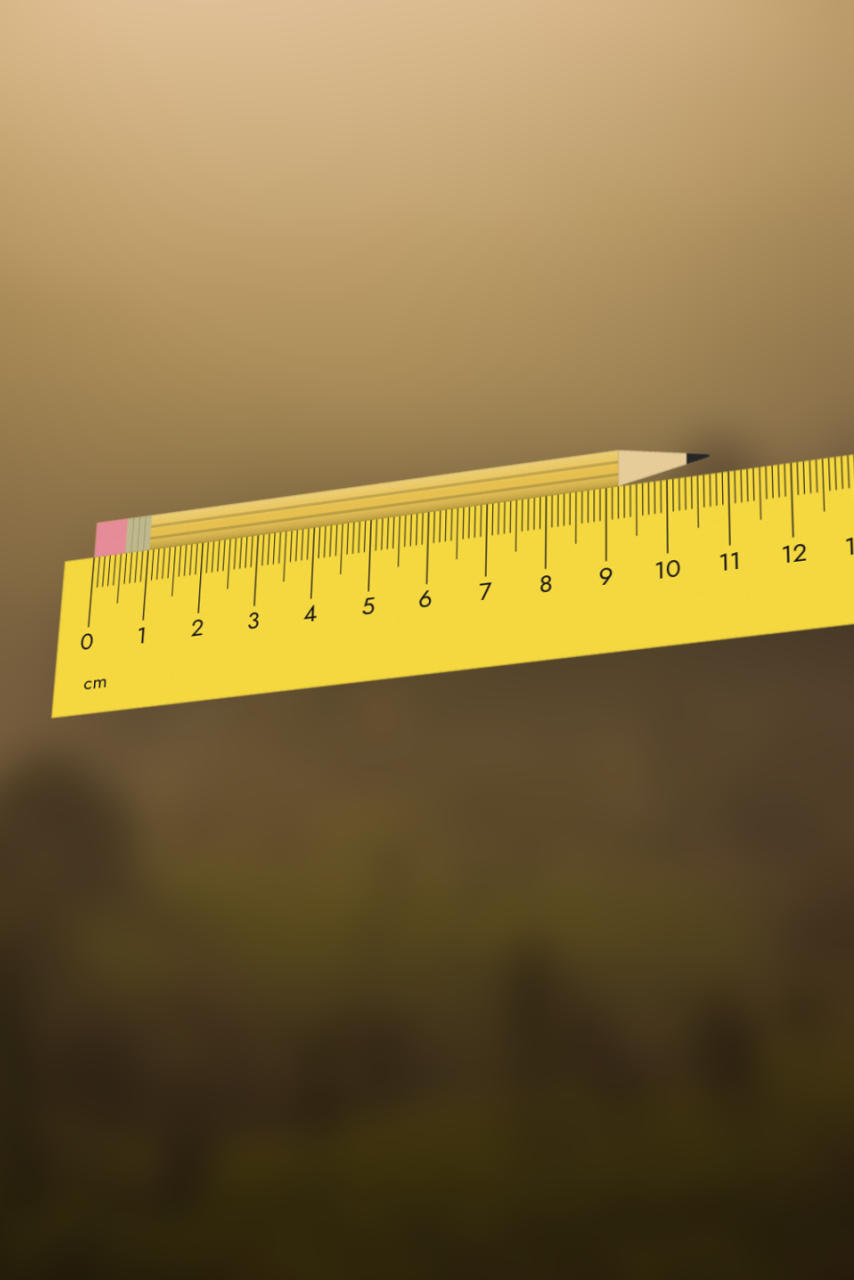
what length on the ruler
10.7 cm
